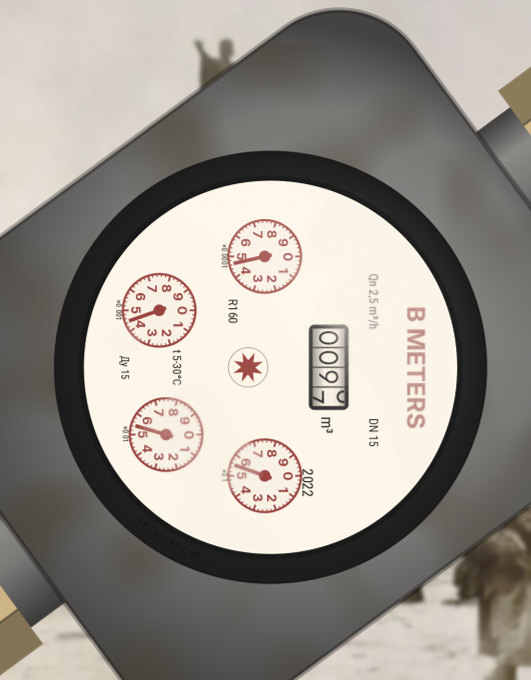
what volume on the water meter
96.5544 m³
